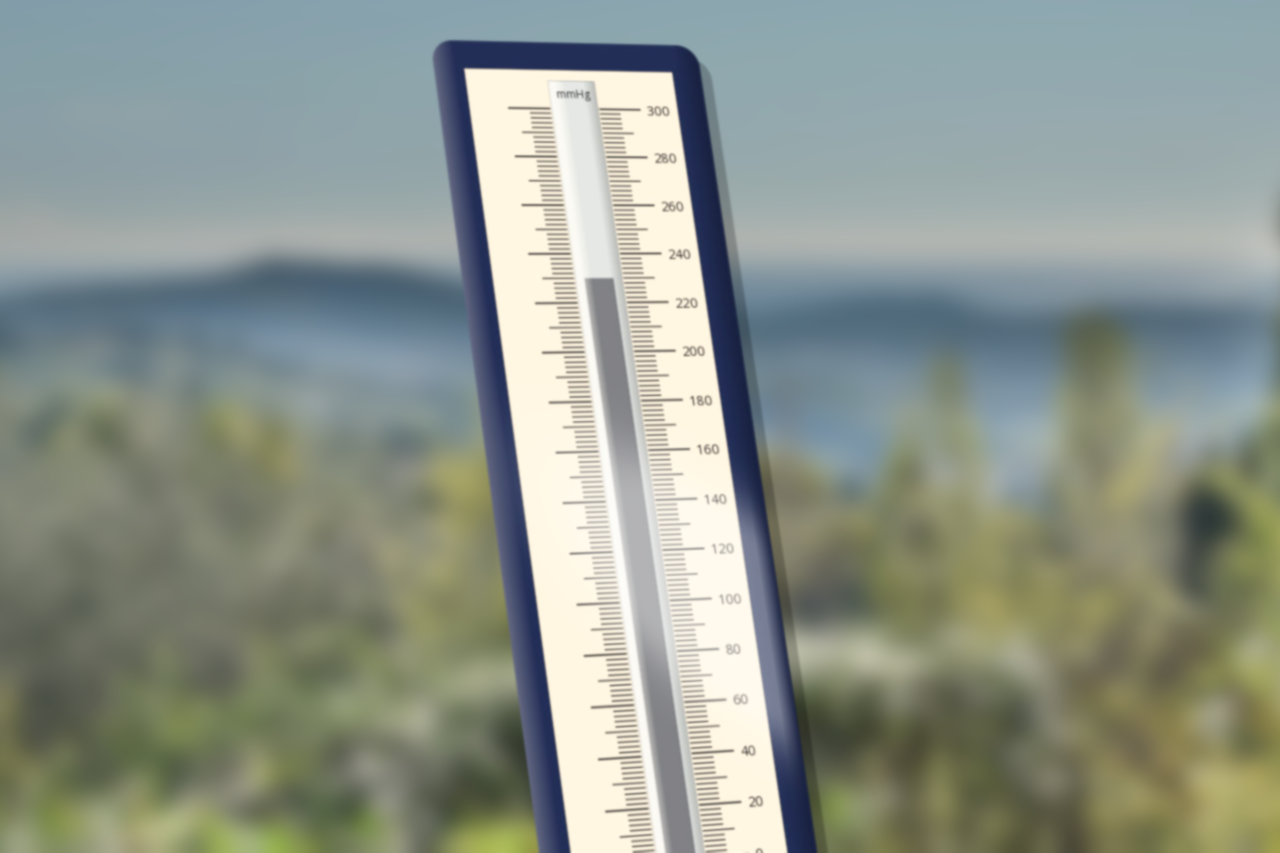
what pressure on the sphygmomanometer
230 mmHg
